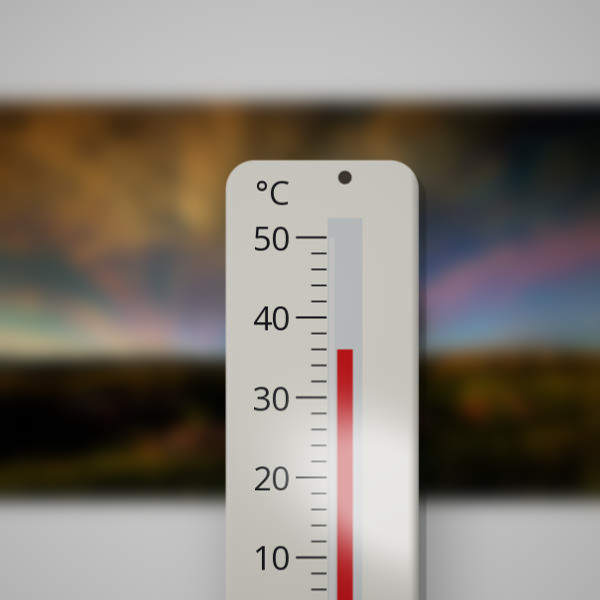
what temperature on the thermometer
36 °C
